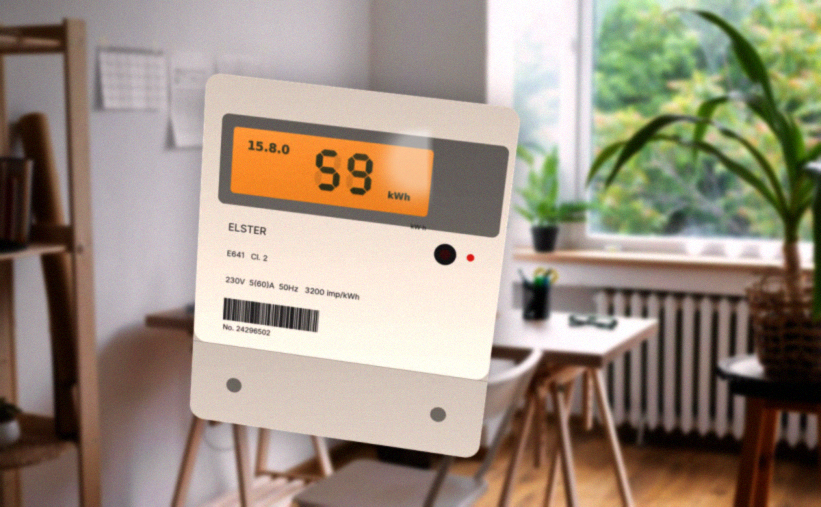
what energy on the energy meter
59 kWh
